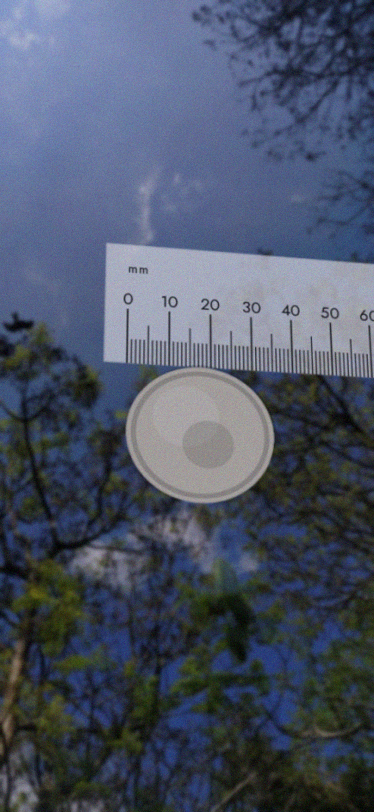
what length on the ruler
35 mm
